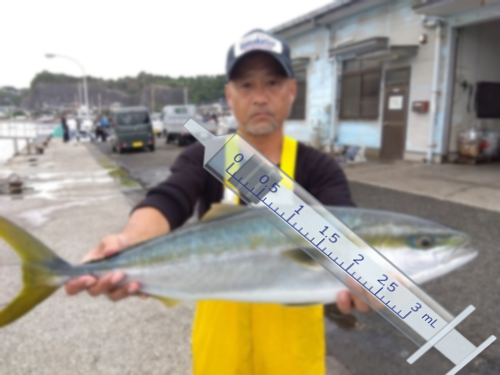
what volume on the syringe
0.1 mL
